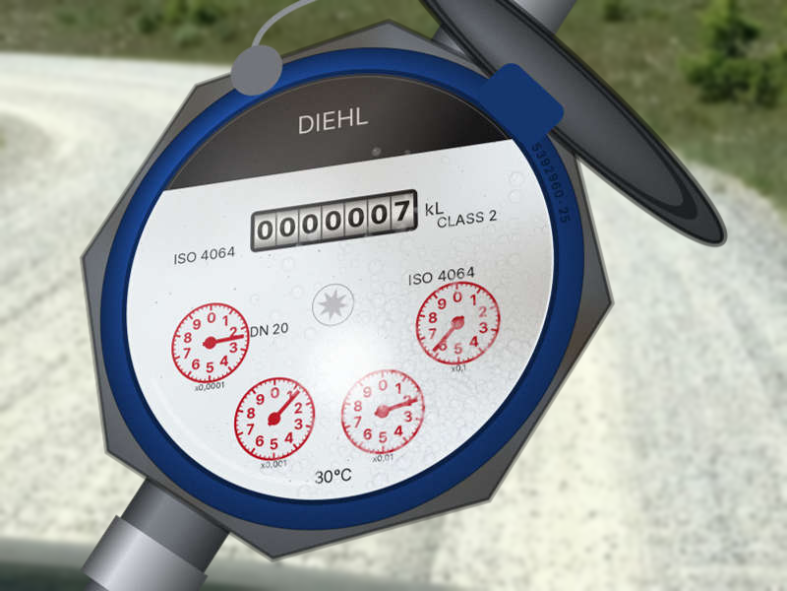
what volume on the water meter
7.6212 kL
